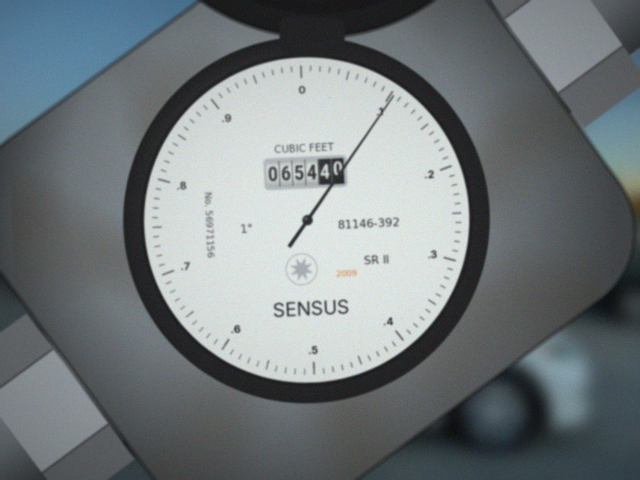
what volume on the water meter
65440.10 ft³
